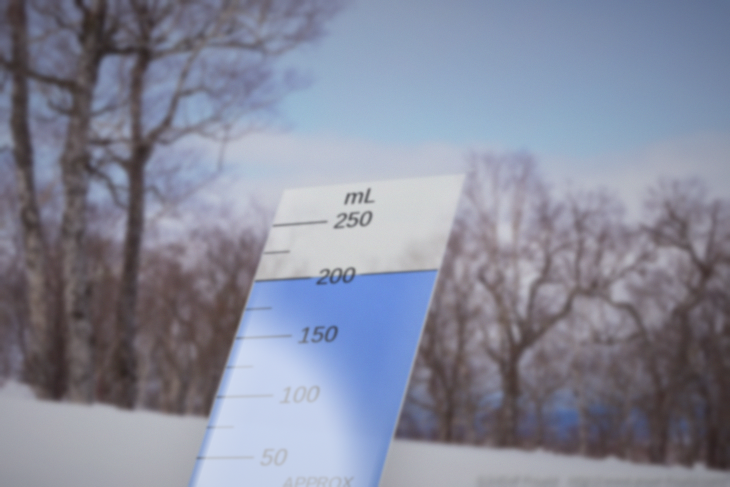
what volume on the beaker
200 mL
